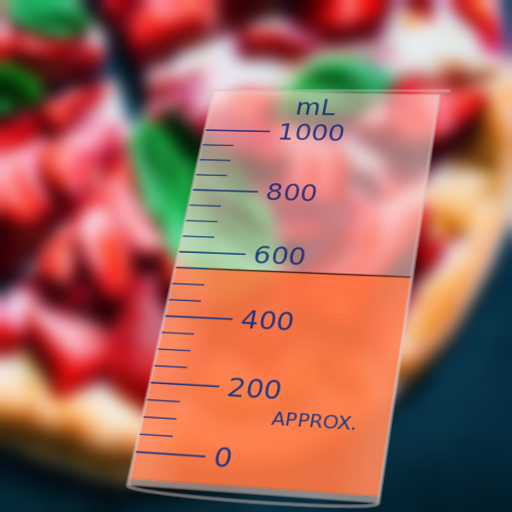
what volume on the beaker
550 mL
